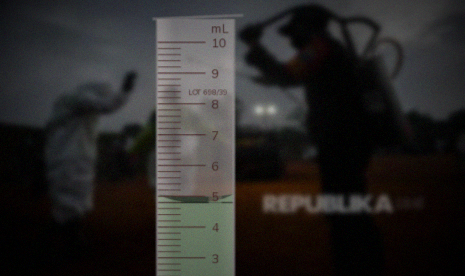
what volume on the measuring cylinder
4.8 mL
